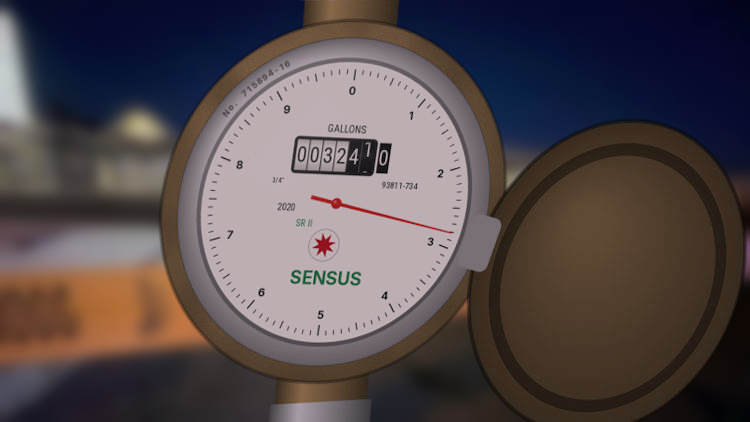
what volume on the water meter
32412.8 gal
